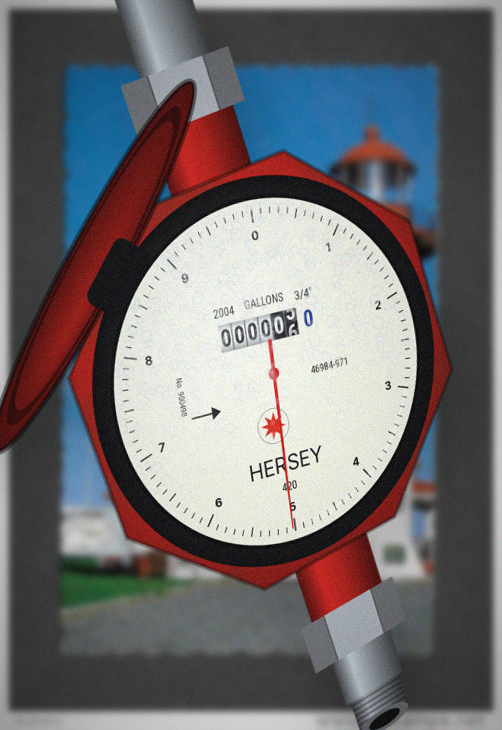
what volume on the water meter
55.0 gal
